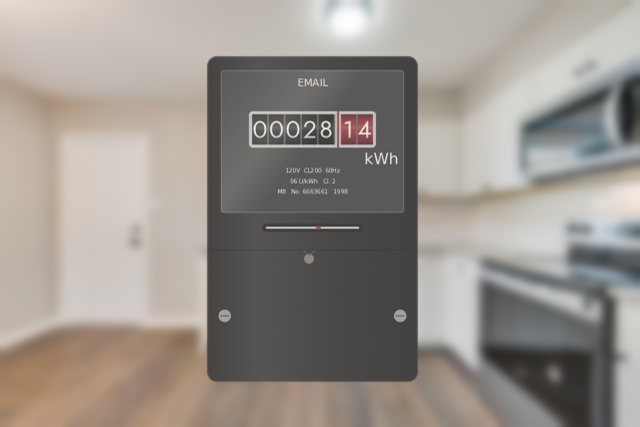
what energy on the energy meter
28.14 kWh
